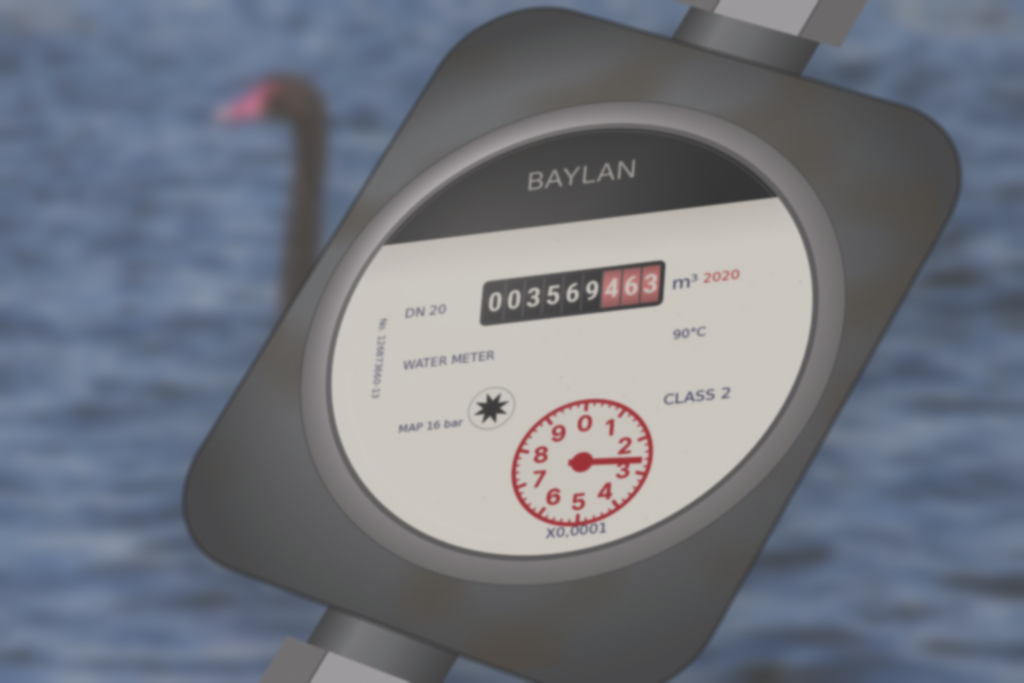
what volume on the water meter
3569.4632 m³
